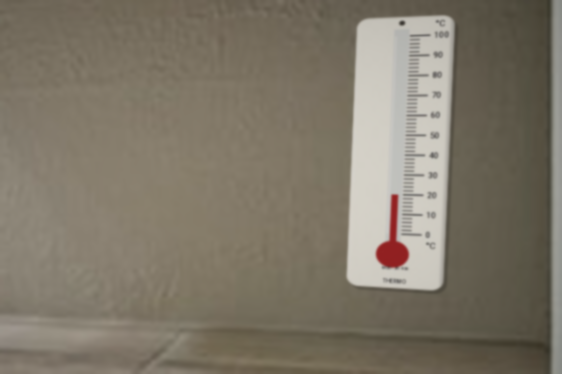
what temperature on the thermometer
20 °C
